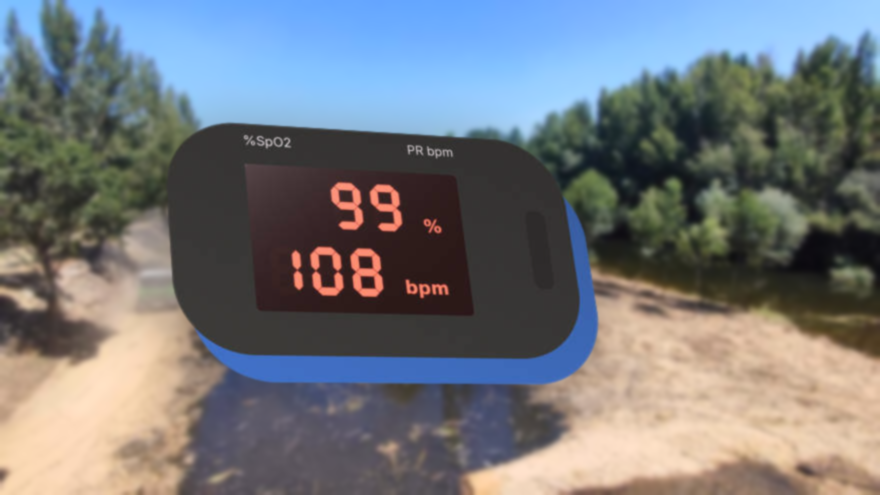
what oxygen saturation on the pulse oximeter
99 %
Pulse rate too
108 bpm
